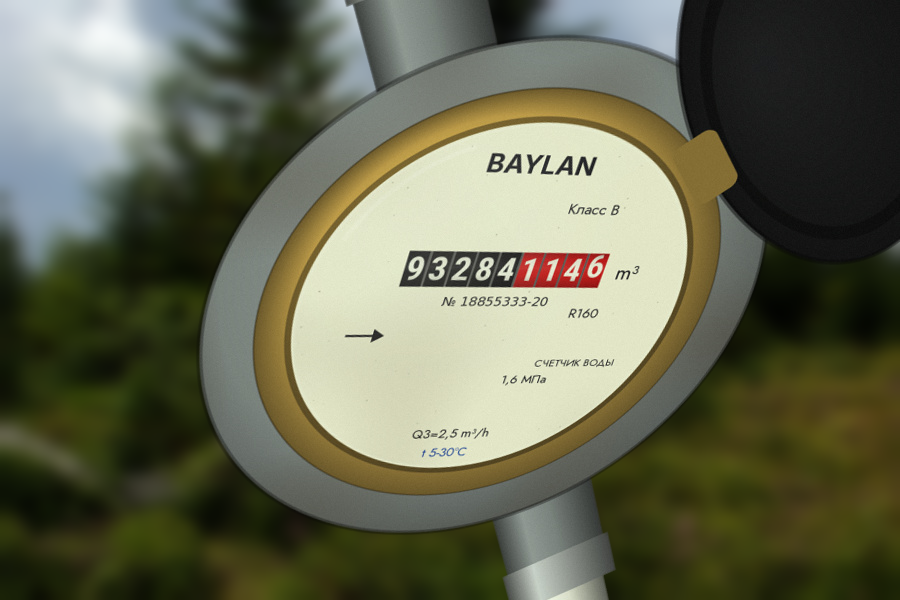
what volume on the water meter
93284.1146 m³
